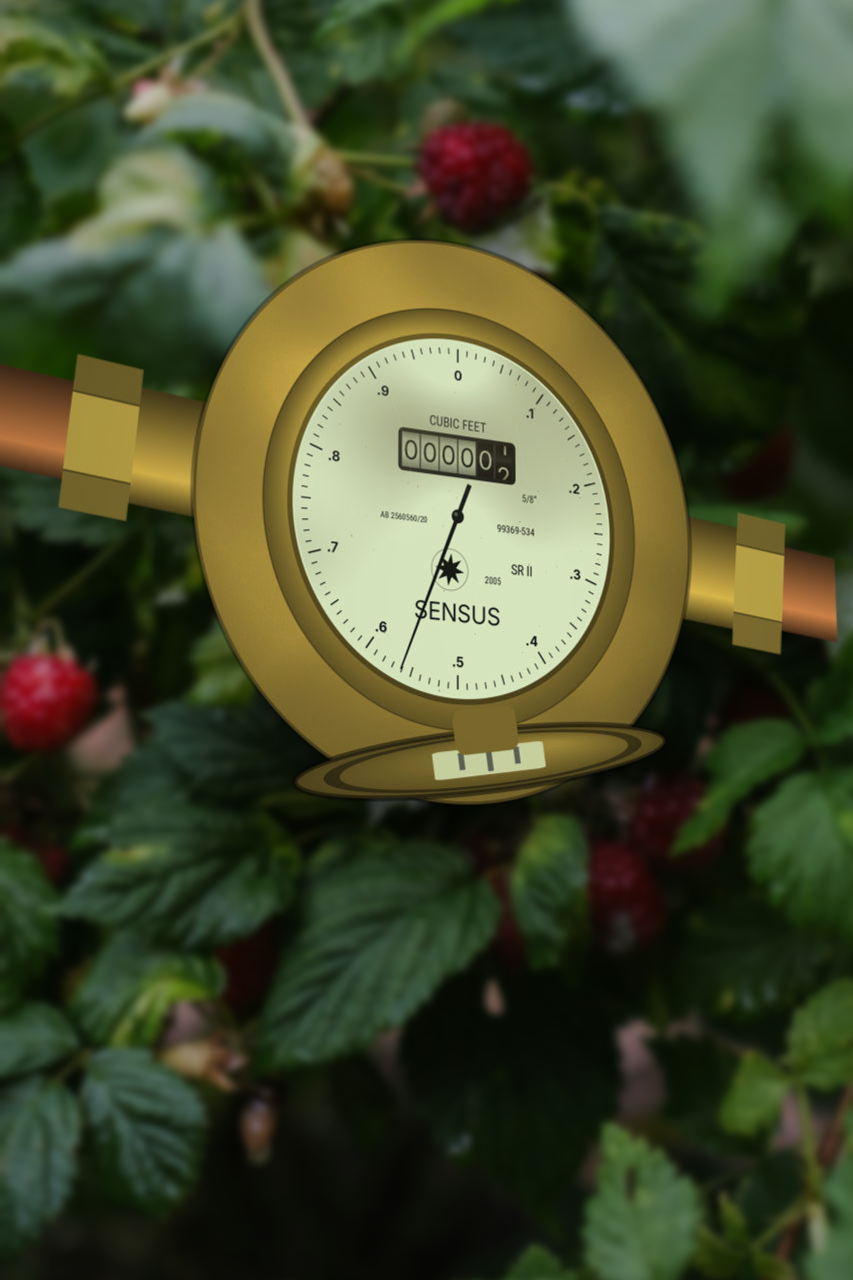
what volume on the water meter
1.56 ft³
